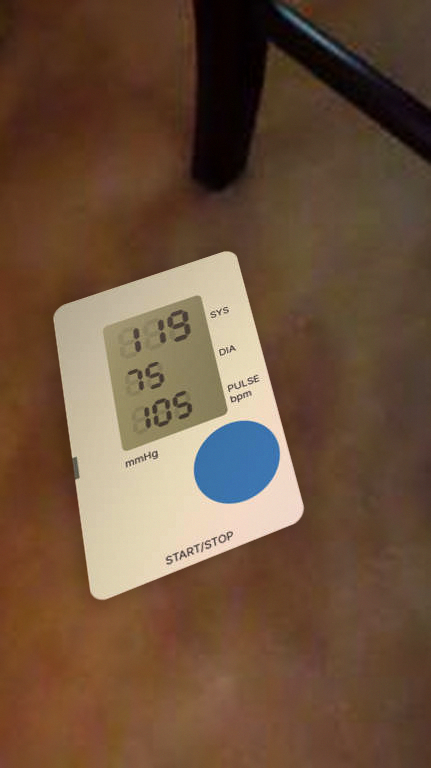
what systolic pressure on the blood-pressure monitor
119 mmHg
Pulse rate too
105 bpm
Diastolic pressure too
75 mmHg
